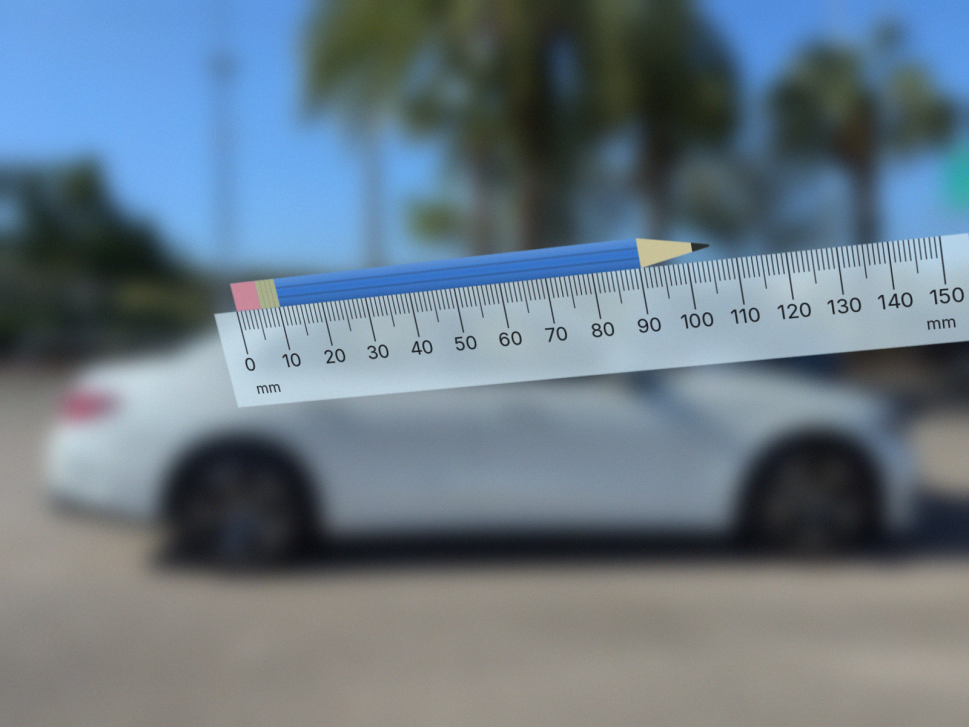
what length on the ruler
105 mm
